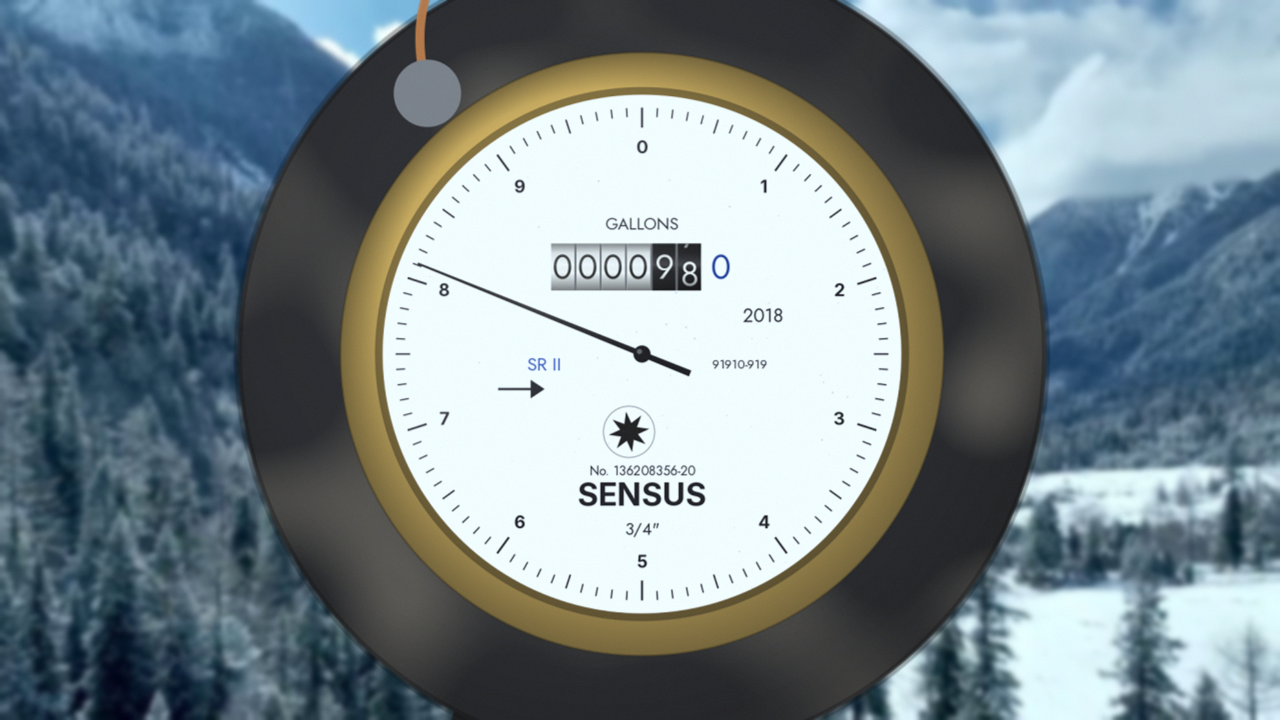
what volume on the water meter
978.1 gal
